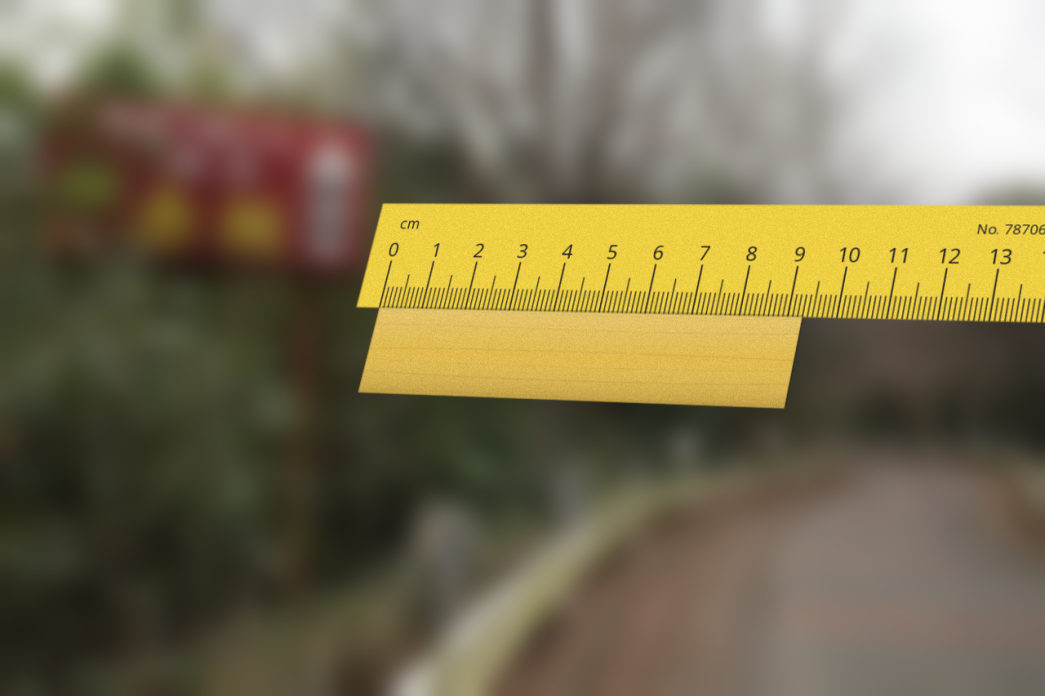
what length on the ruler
9.3 cm
